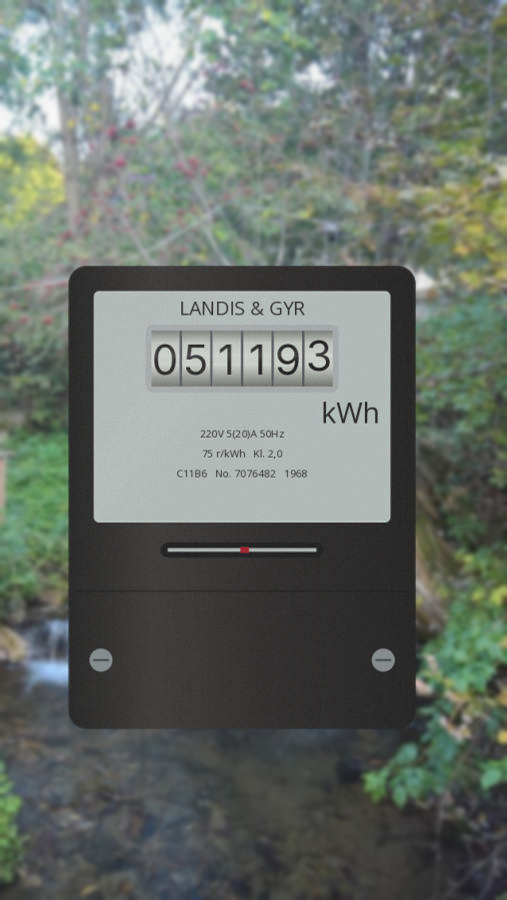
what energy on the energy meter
51193 kWh
